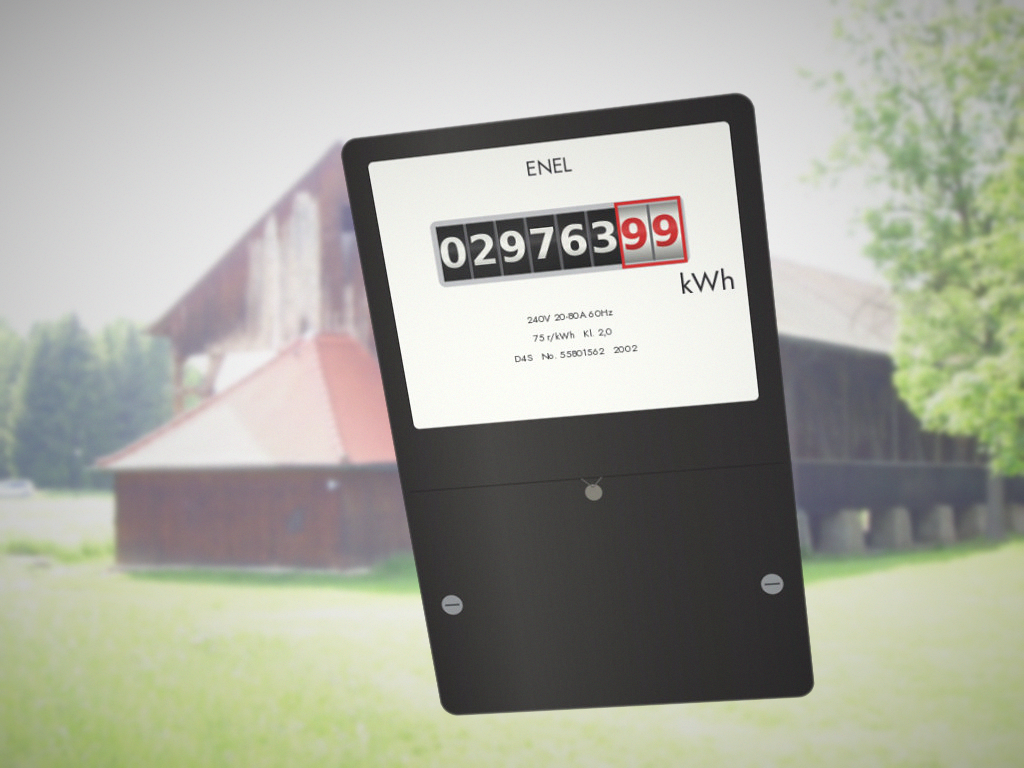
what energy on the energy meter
29763.99 kWh
